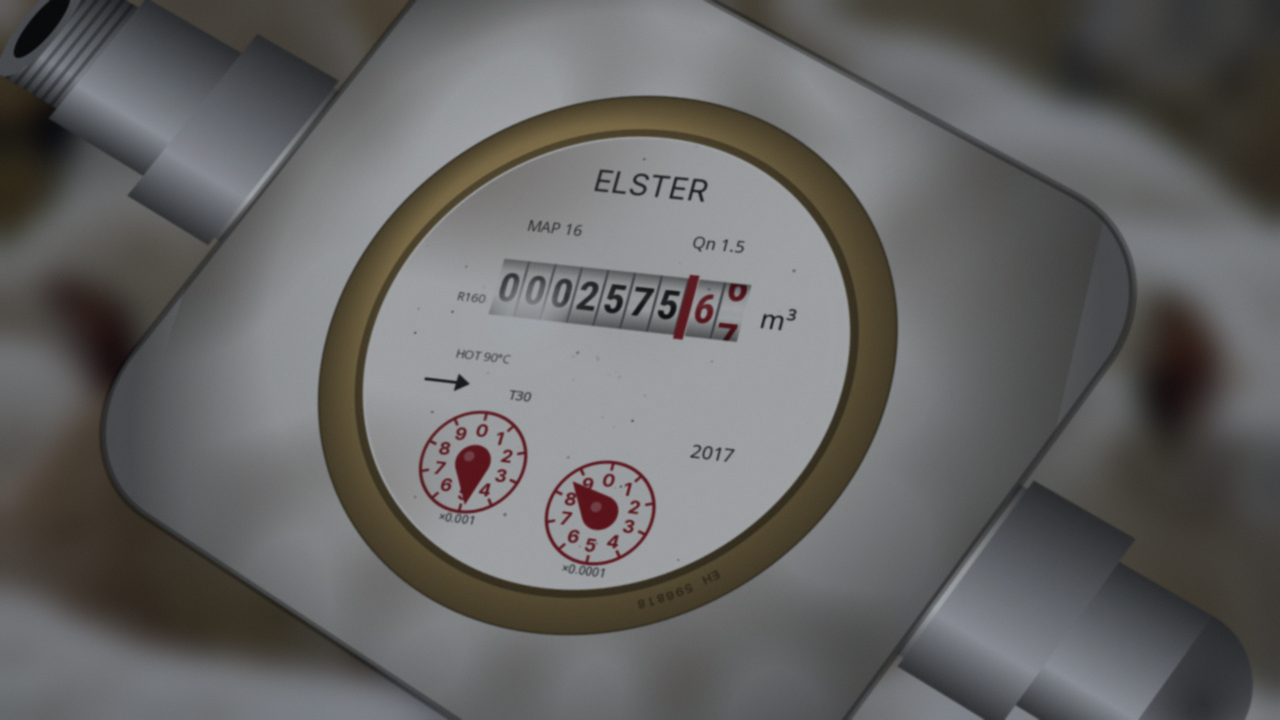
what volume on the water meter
2575.6648 m³
